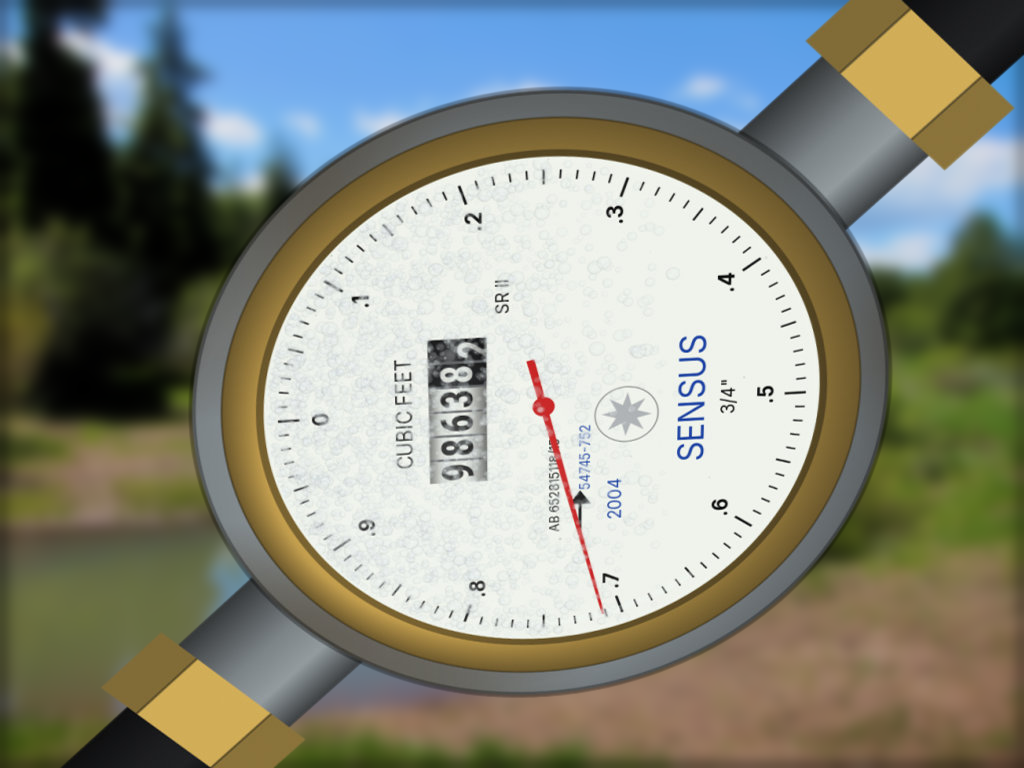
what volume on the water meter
986381.71 ft³
